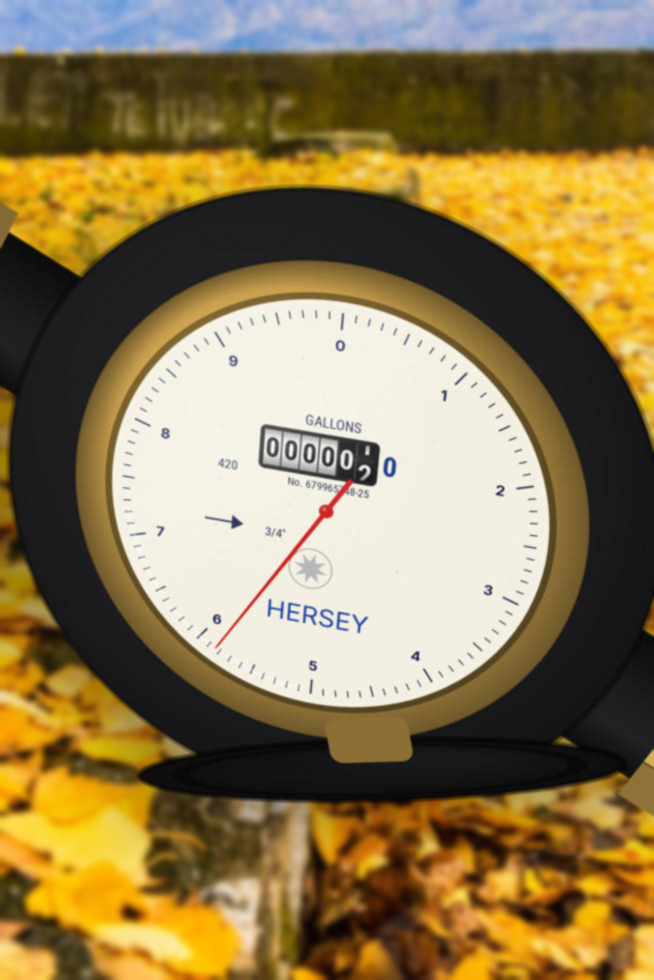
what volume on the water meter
15.8 gal
